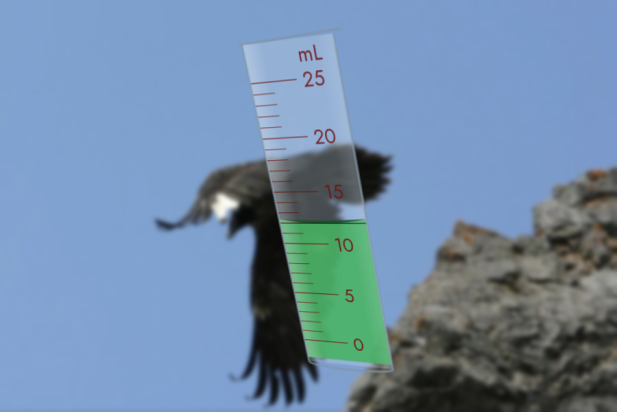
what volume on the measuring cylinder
12 mL
